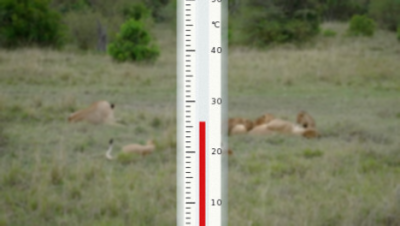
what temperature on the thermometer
26 °C
